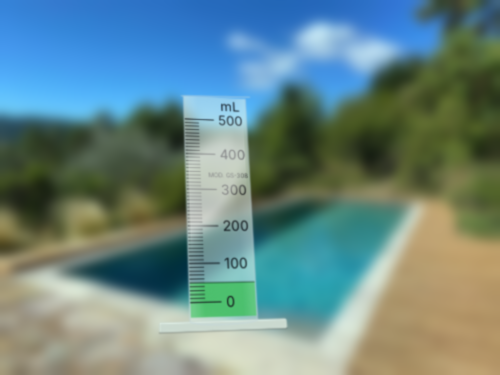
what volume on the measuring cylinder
50 mL
